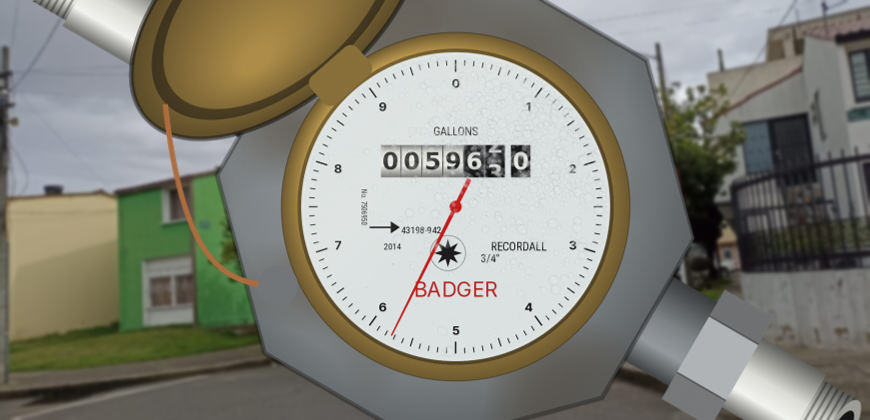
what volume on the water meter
59625.7 gal
